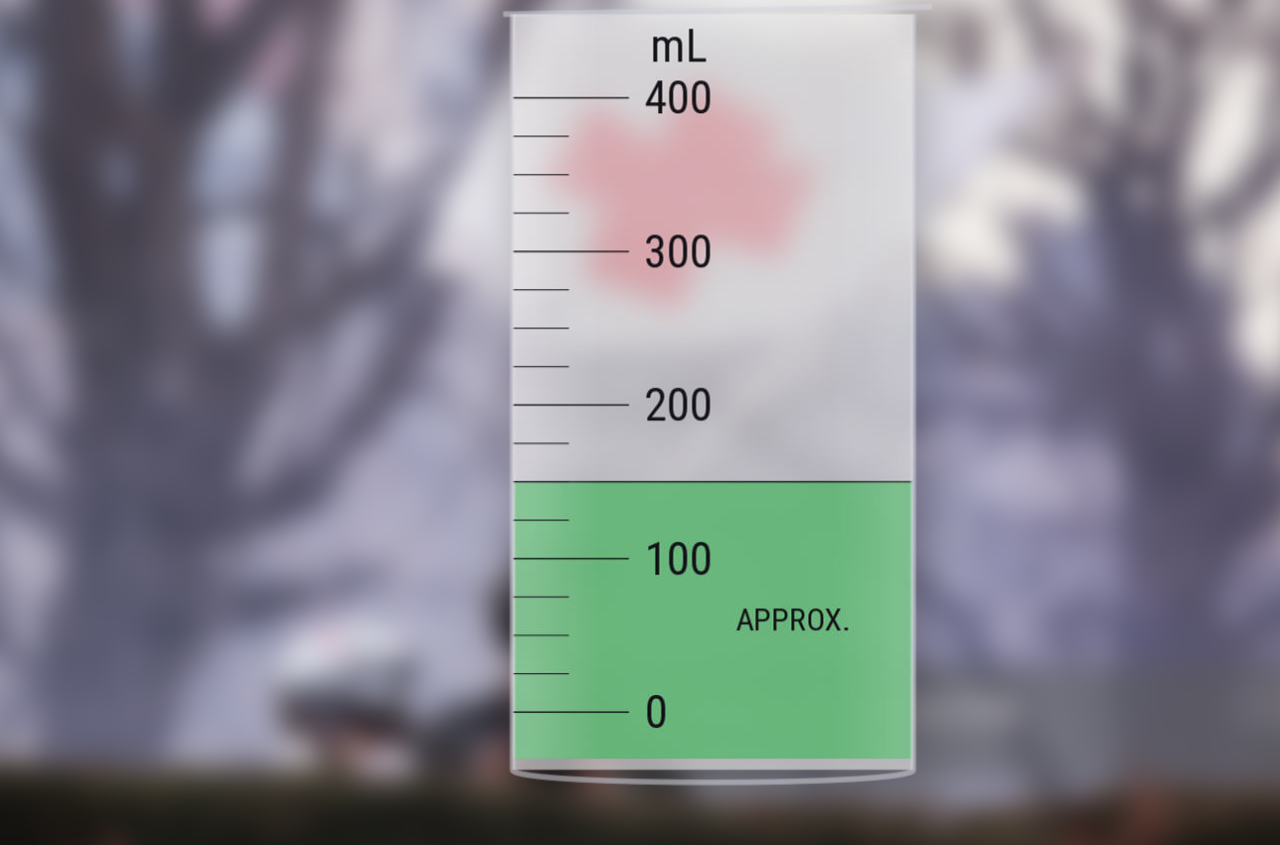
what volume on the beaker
150 mL
